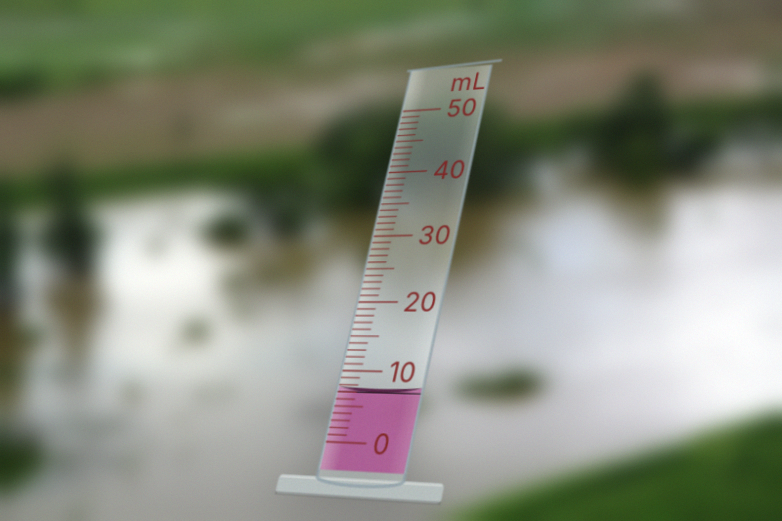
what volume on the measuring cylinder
7 mL
